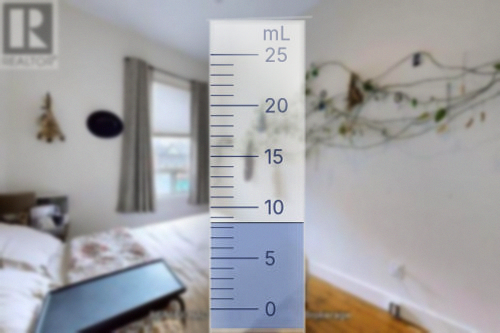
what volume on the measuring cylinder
8.5 mL
